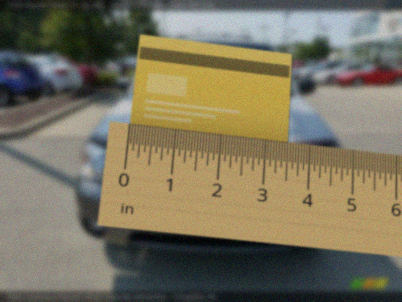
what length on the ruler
3.5 in
